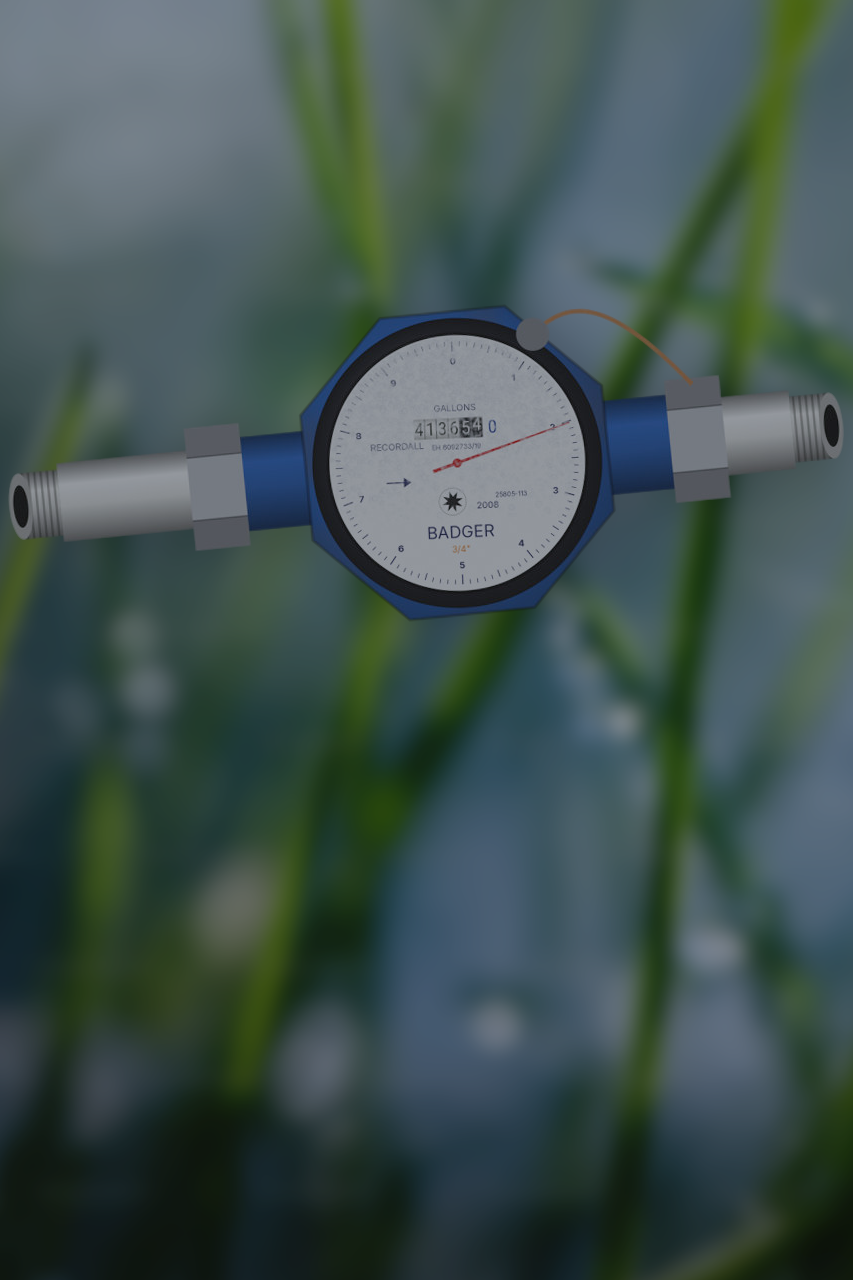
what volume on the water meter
4136542.0 gal
